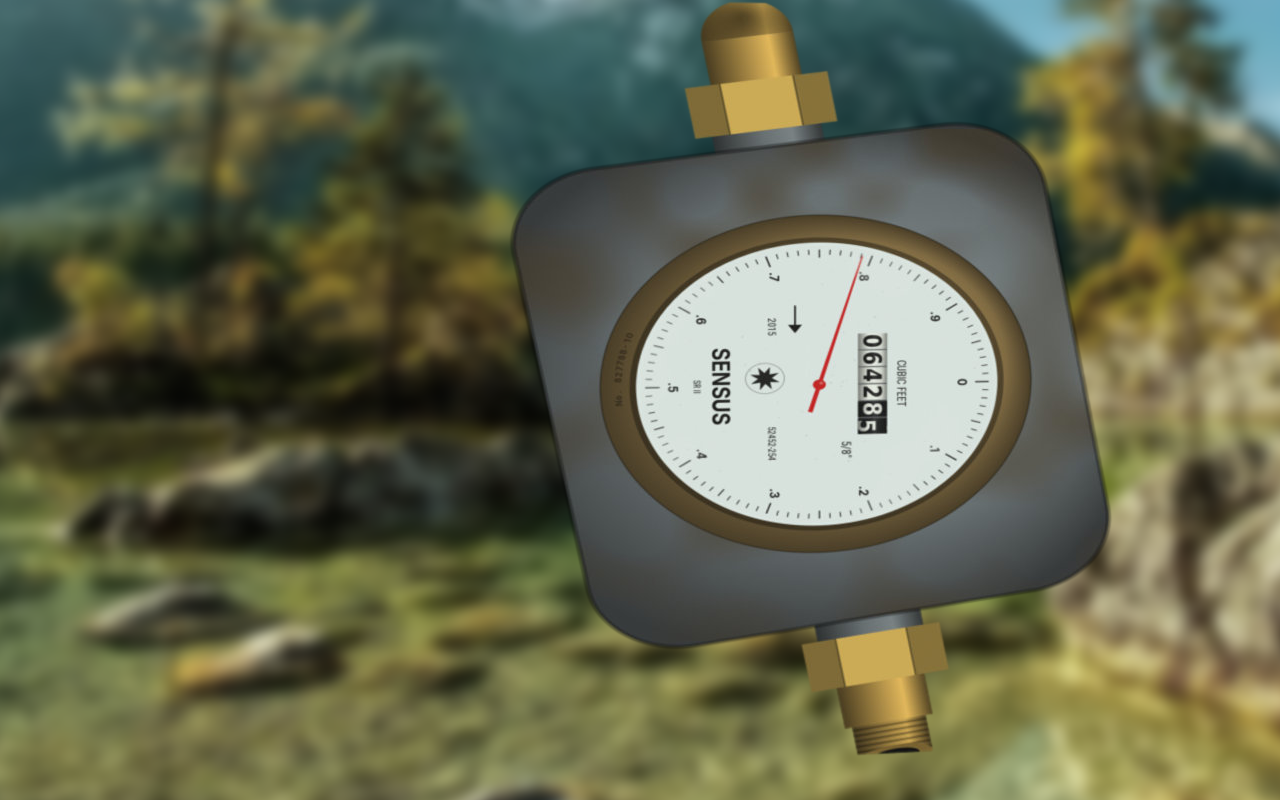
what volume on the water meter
64284.79 ft³
